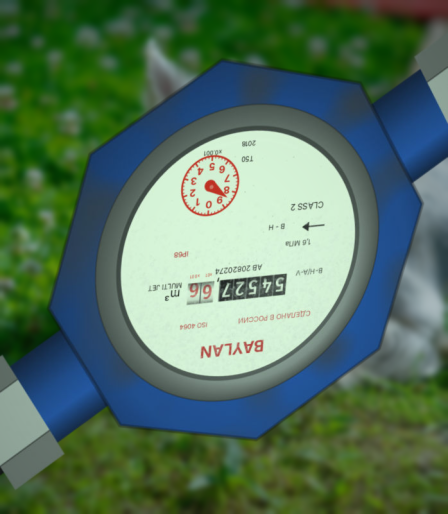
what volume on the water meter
54527.658 m³
